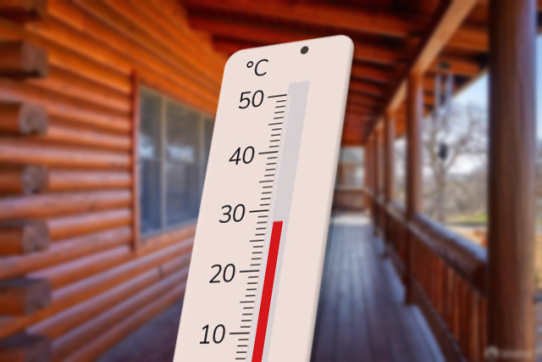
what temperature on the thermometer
28 °C
